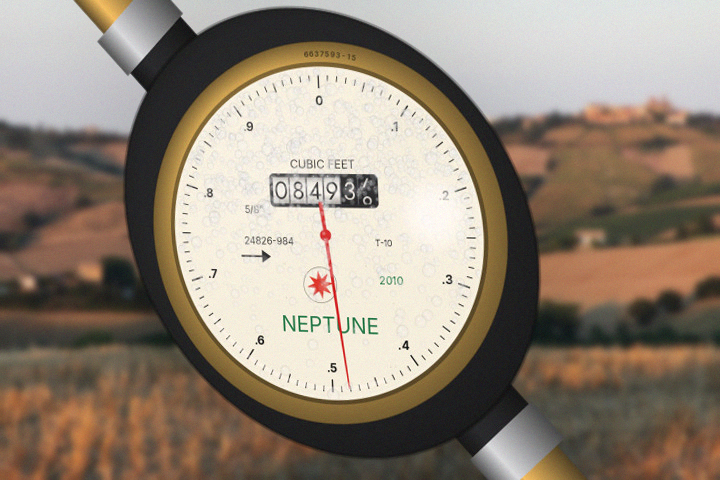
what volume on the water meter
84937.48 ft³
